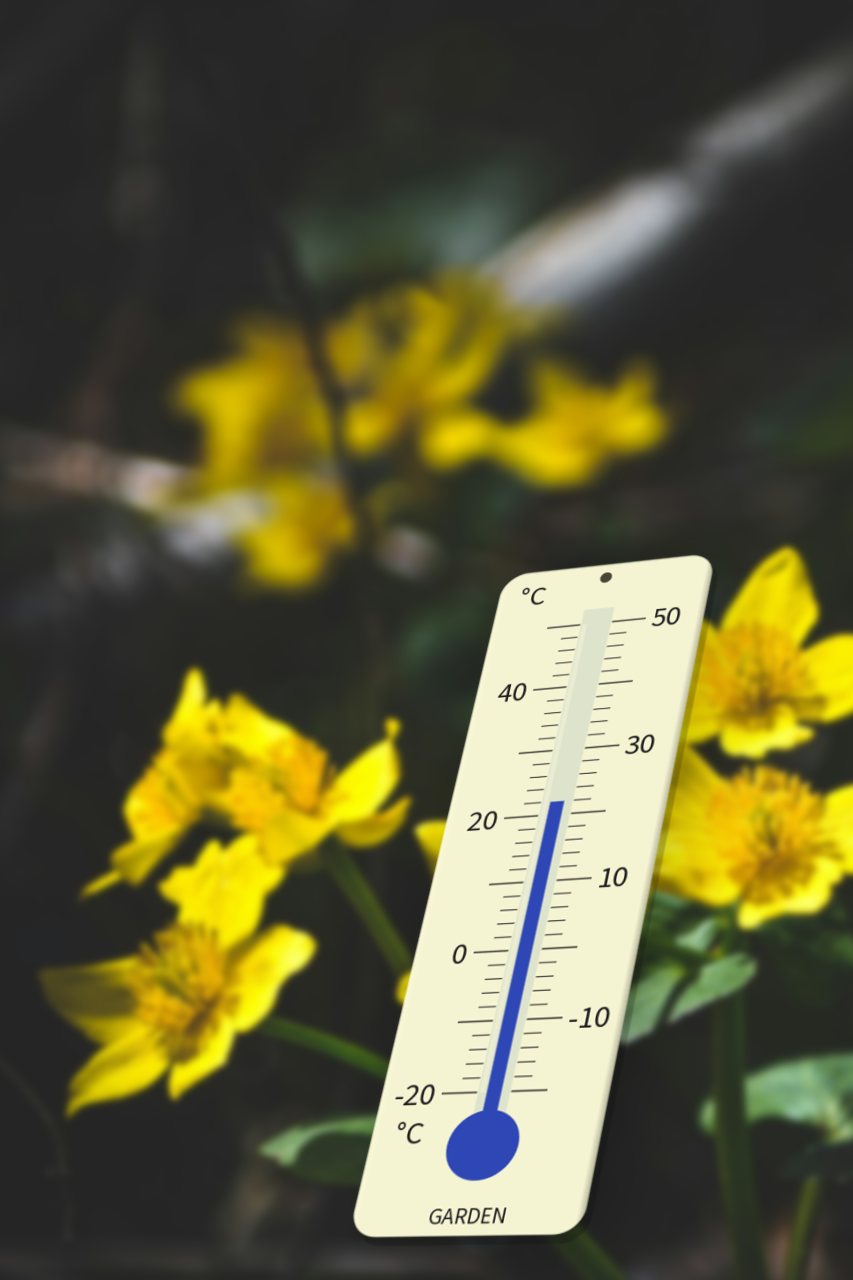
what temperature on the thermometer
22 °C
